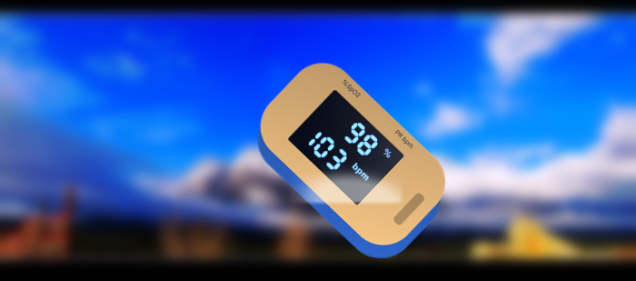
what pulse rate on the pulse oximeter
103 bpm
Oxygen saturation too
98 %
